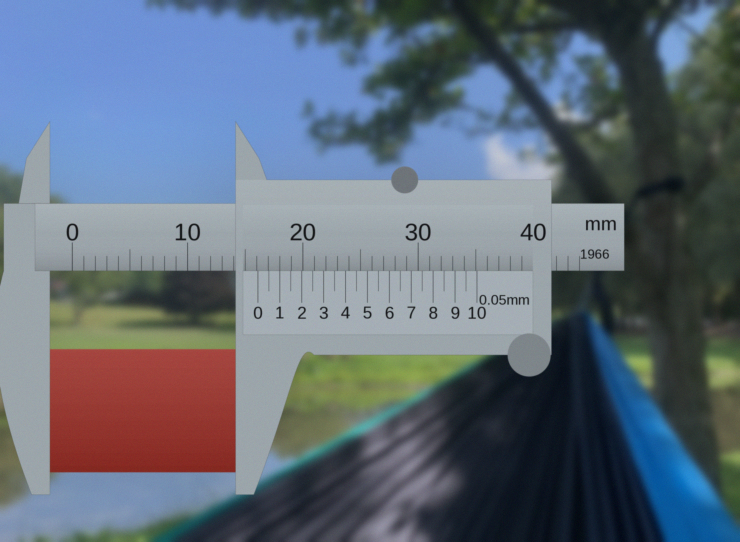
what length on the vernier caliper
16.1 mm
